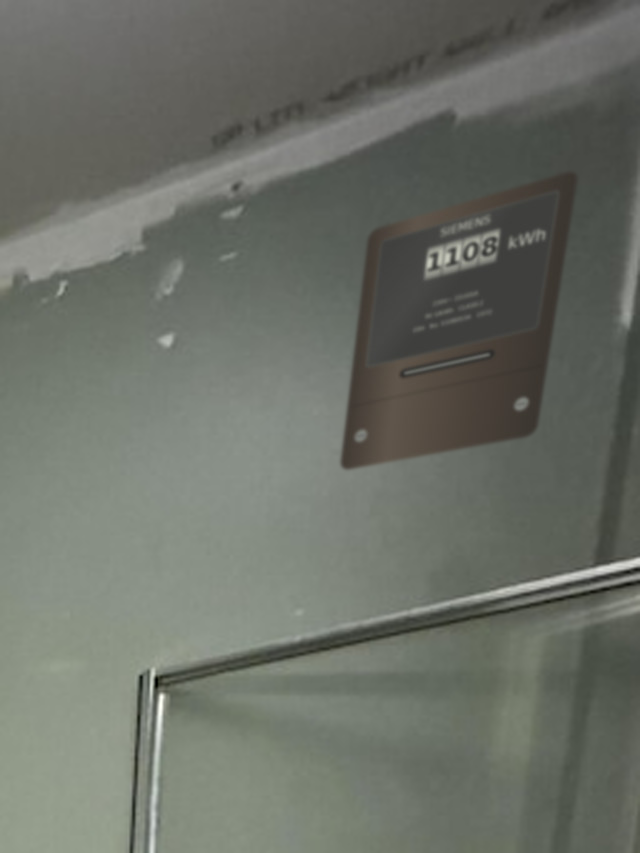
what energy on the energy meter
1108 kWh
